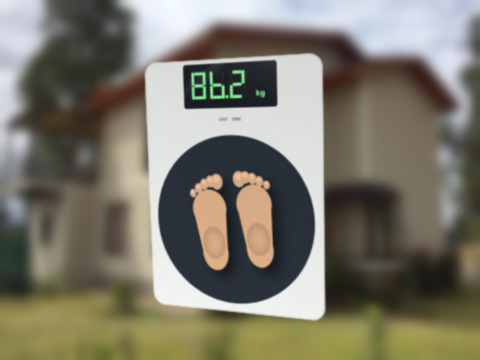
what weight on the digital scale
86.2 kg
